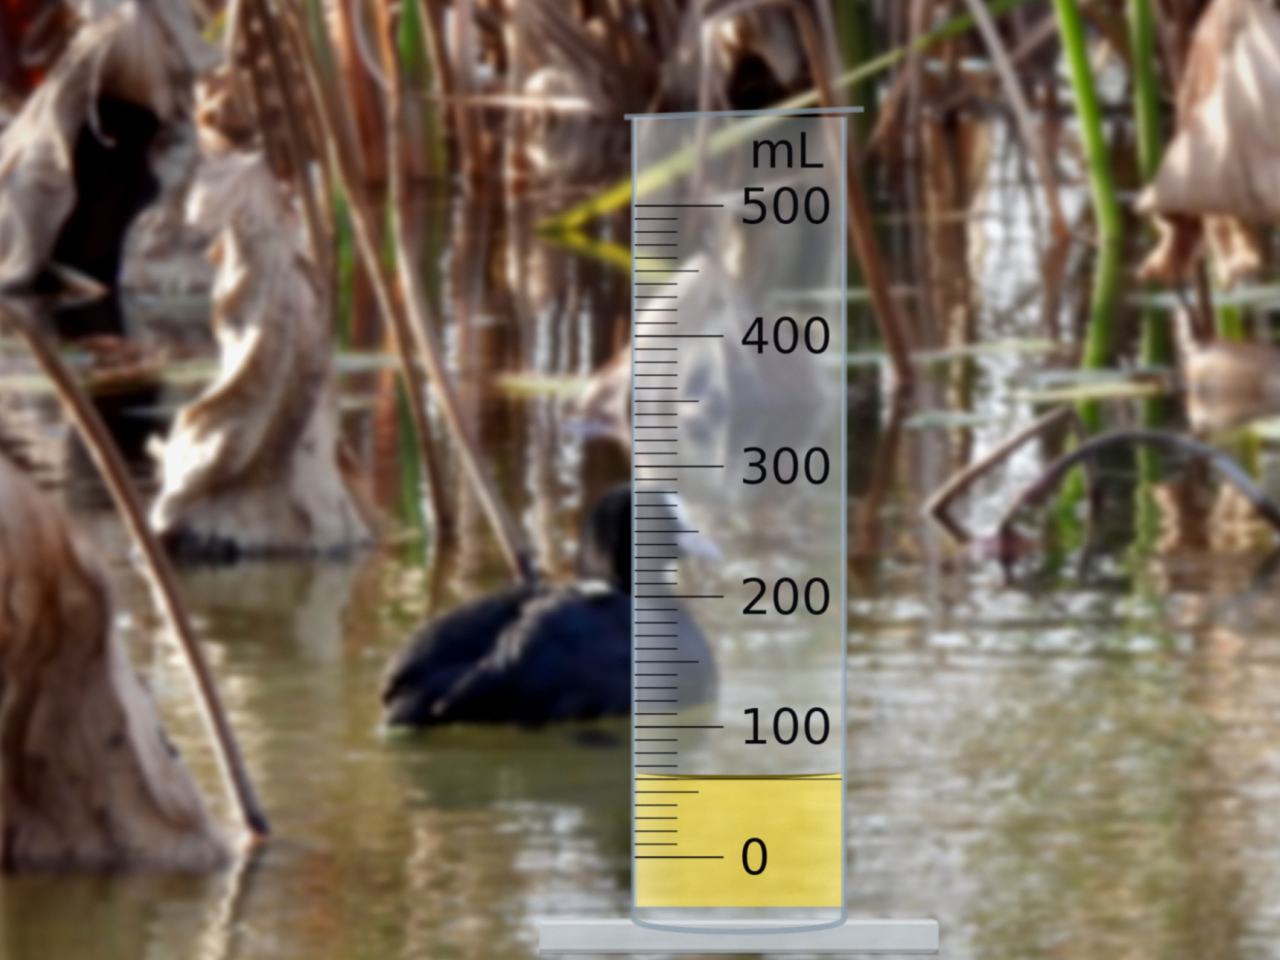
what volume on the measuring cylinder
60 mL
